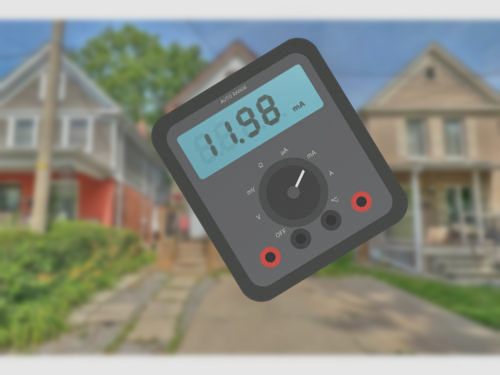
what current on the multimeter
11.98 mA
